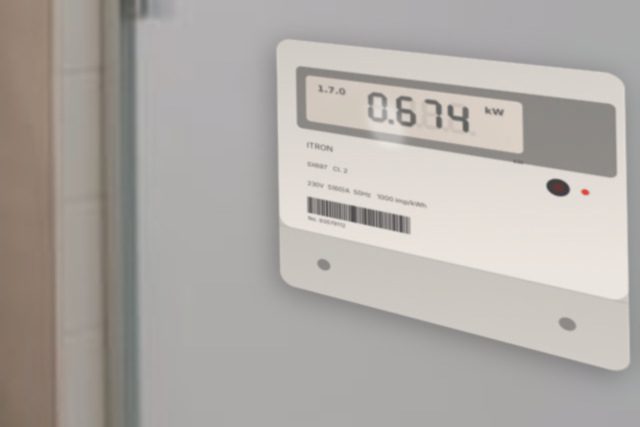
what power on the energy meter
0.674 kW
